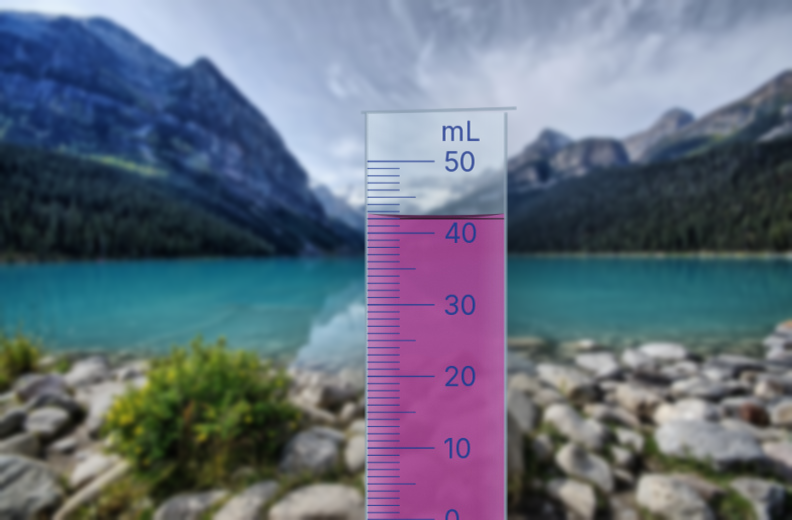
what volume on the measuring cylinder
42 mL
